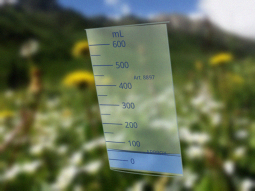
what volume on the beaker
50 mL
